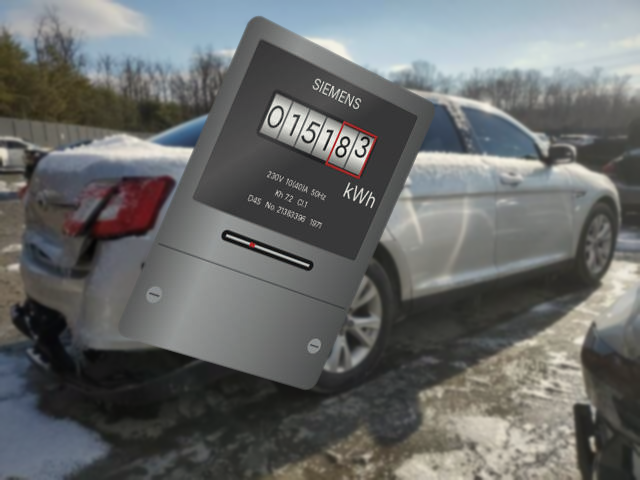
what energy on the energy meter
151.83 kWh
